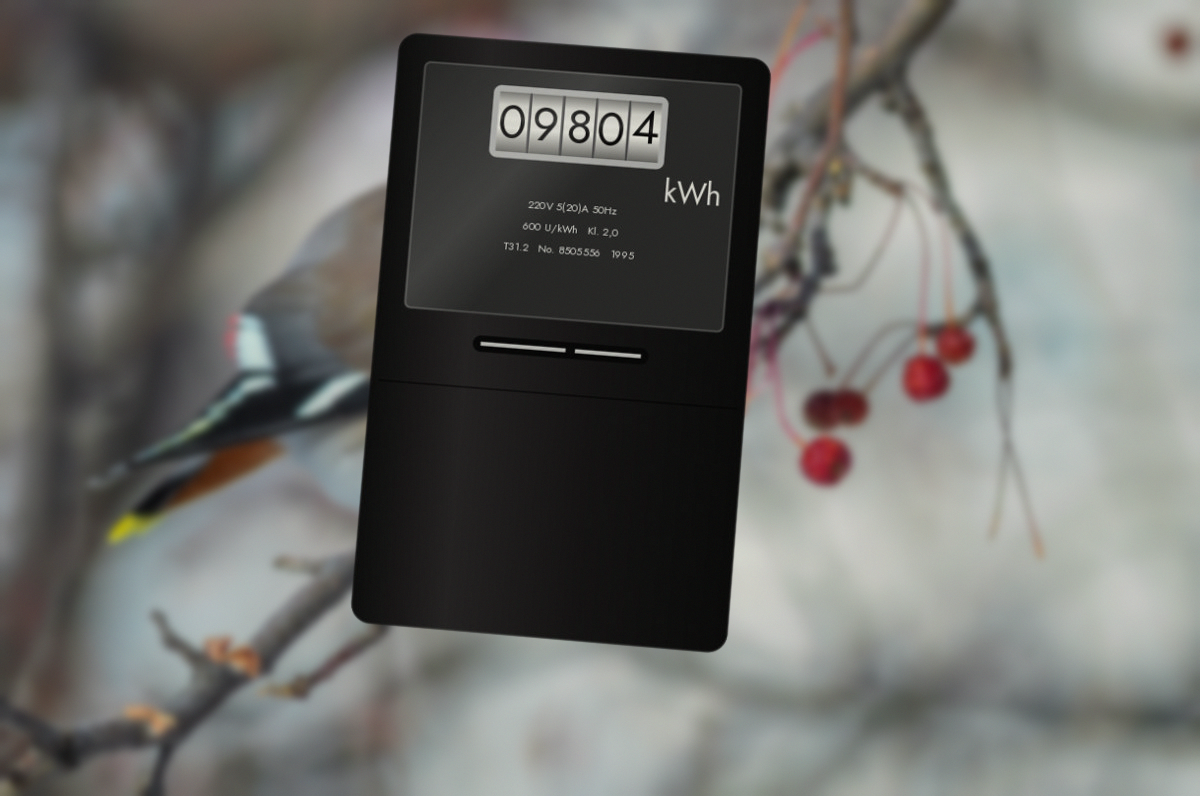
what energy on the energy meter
9804 kWh
